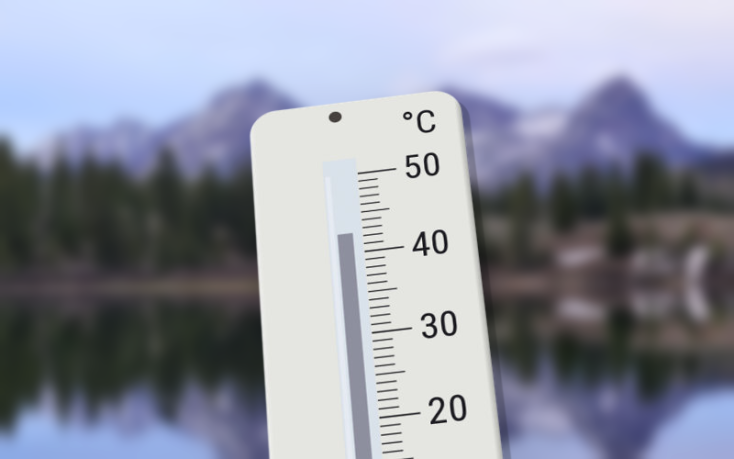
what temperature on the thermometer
42.5 °C
